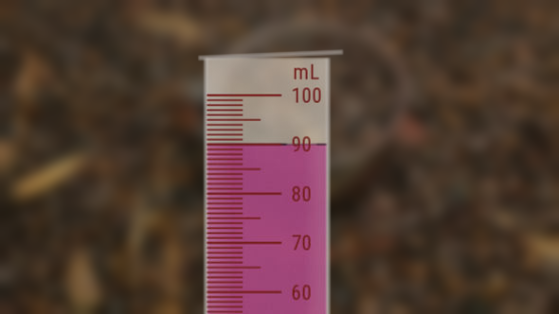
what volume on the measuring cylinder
90 mL
